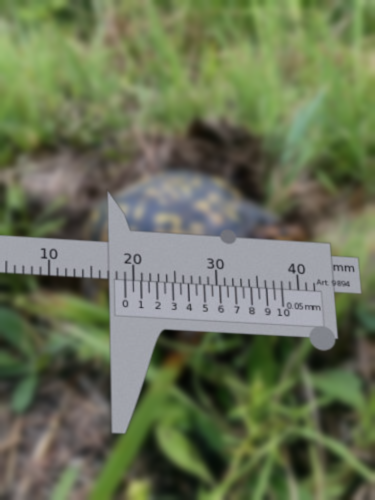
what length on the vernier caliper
19.0 mm
